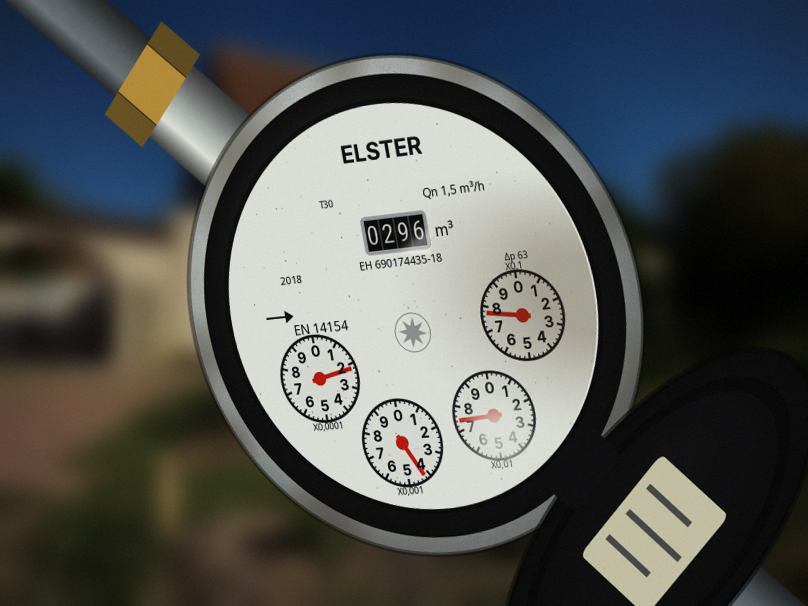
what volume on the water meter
296.7742 m³
